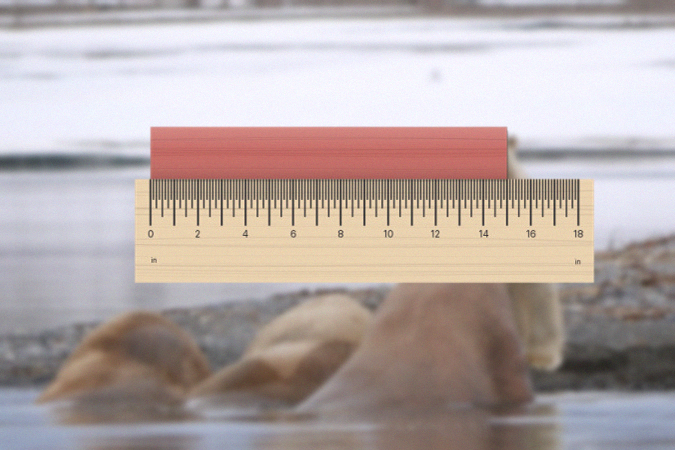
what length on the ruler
15 in
